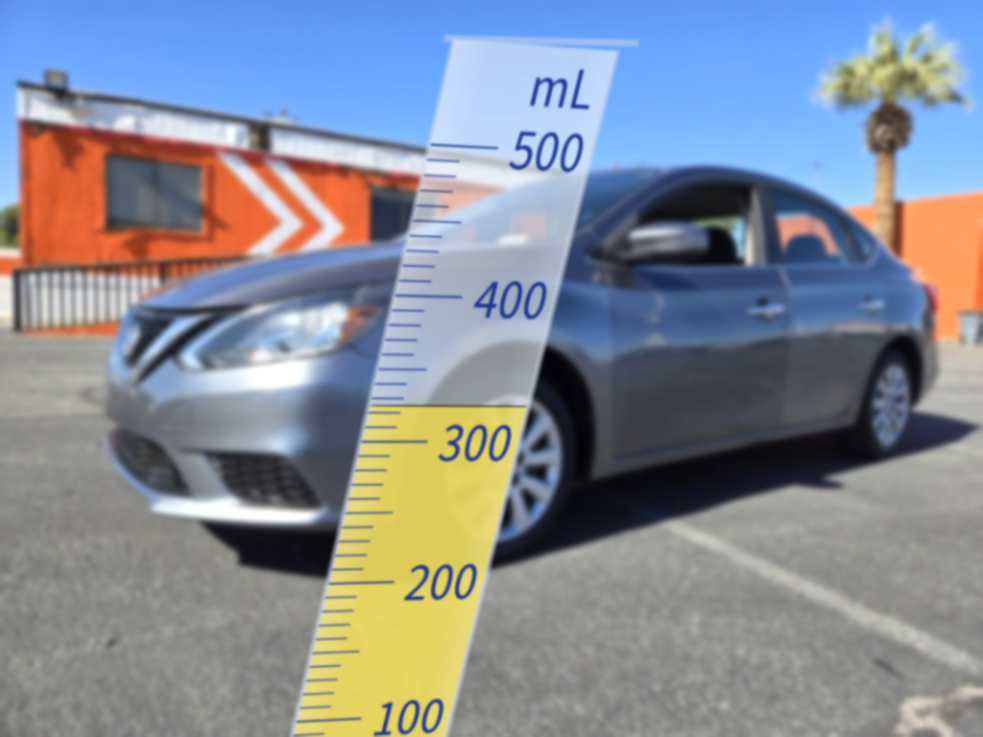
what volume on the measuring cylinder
325 mL
